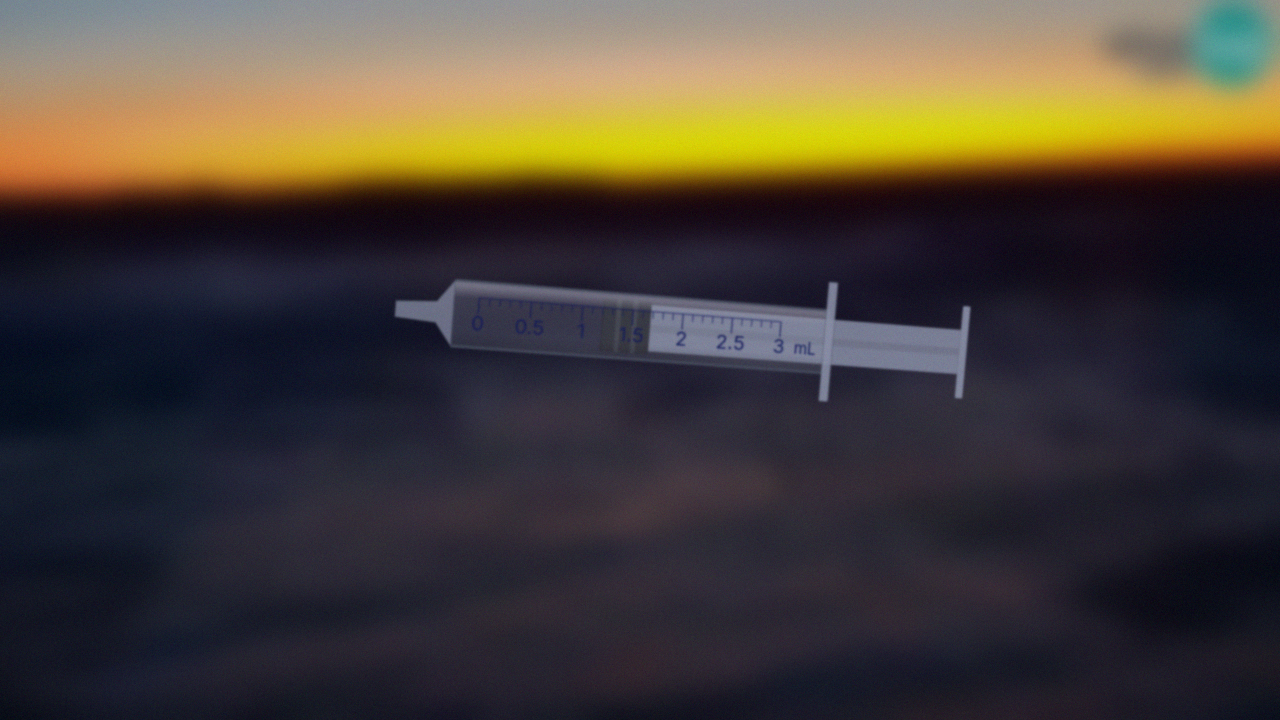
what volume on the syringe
1.2 mL
